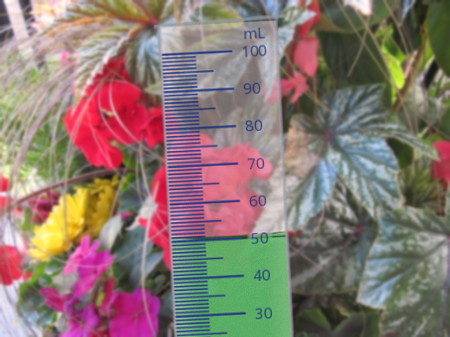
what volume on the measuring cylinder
50 mL
